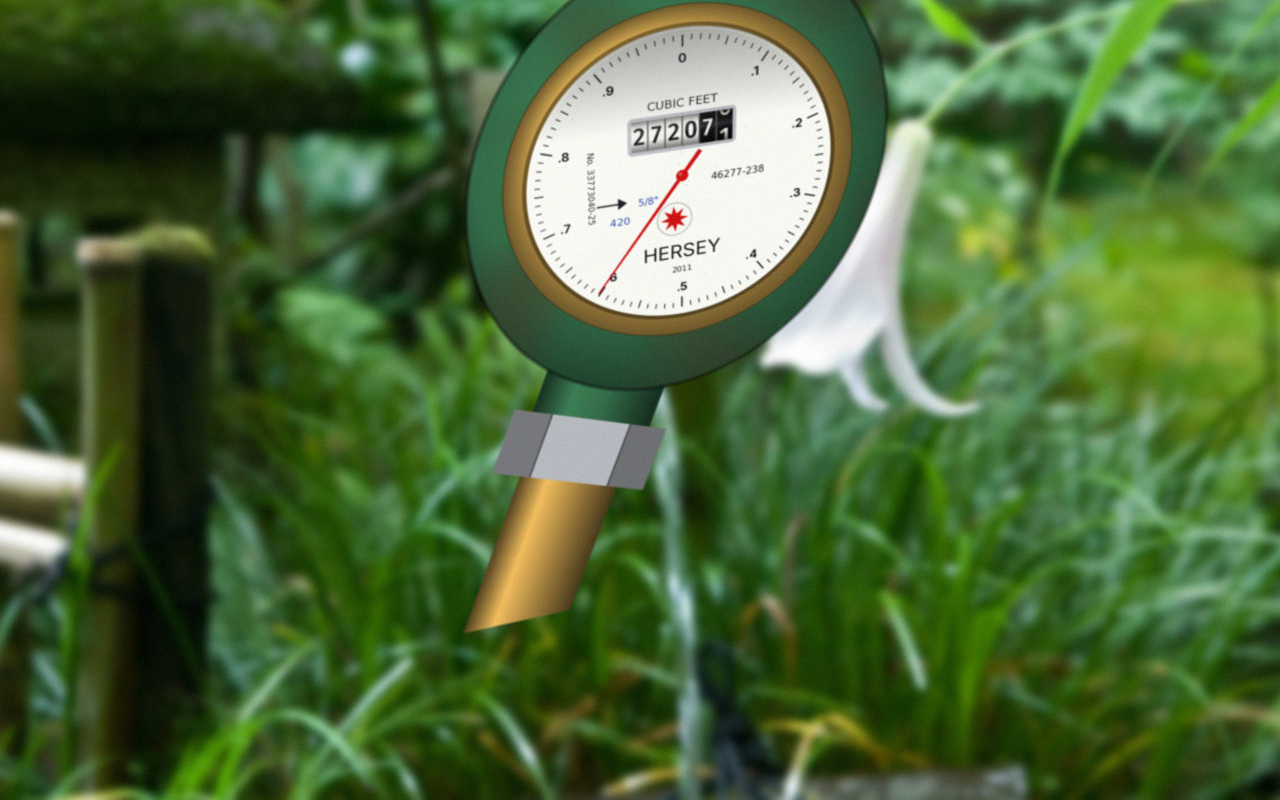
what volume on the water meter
272070.60 ft³
